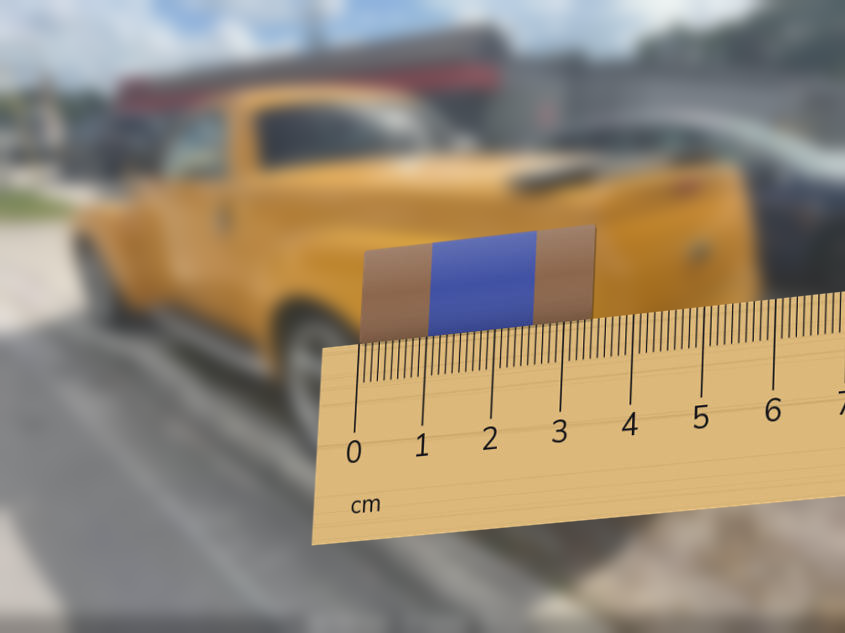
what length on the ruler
3.4 cm
